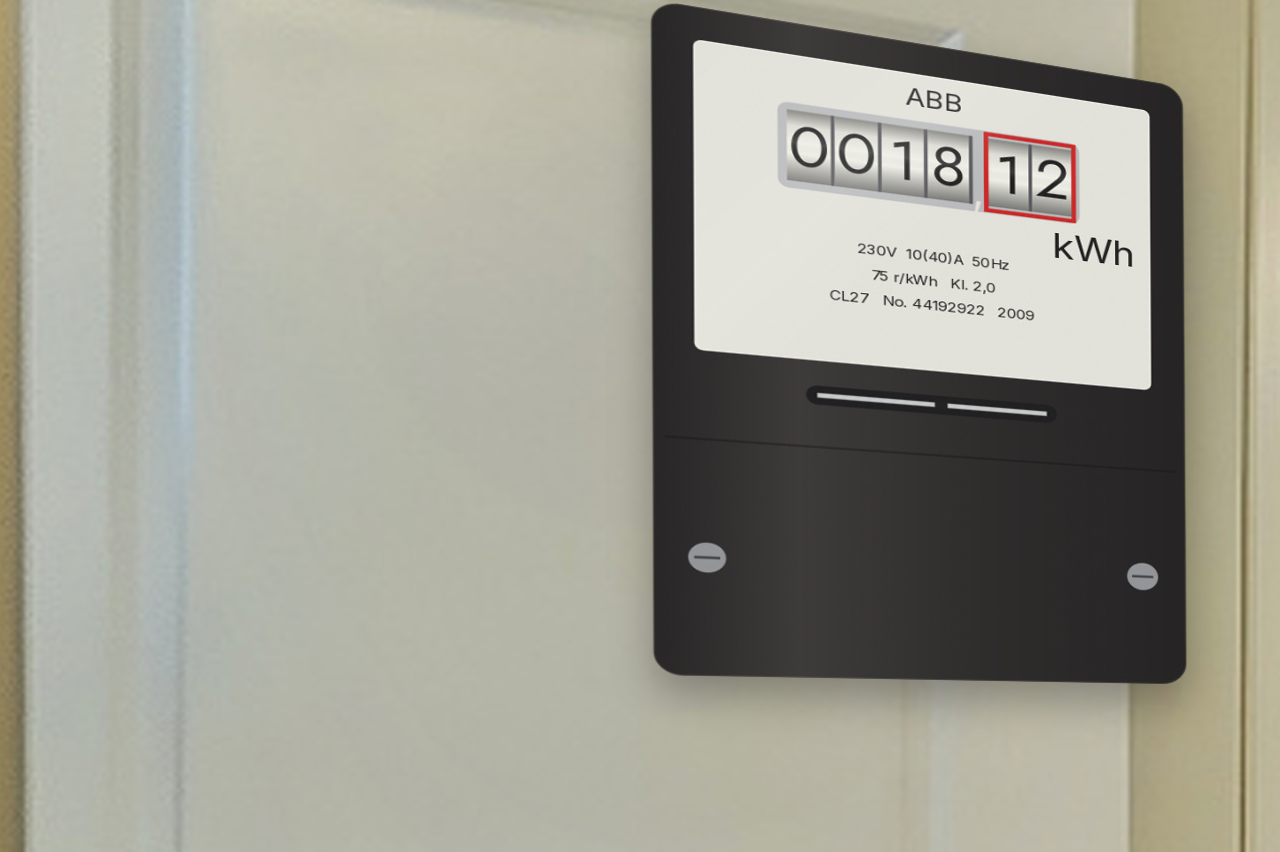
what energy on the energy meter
18.12 kWh
